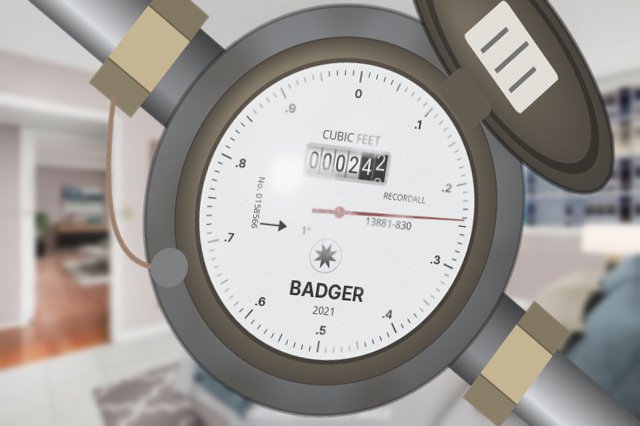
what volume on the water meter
242.24 ft³
